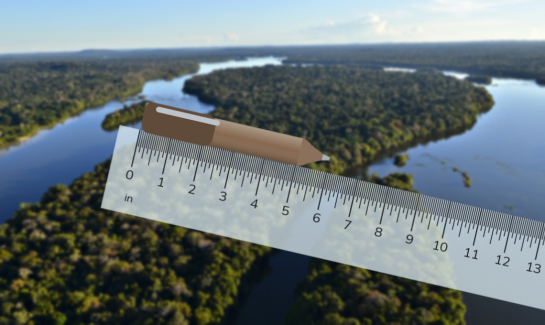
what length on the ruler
6 in
